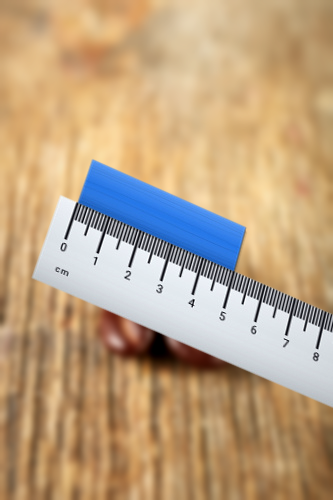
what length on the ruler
5 cm
